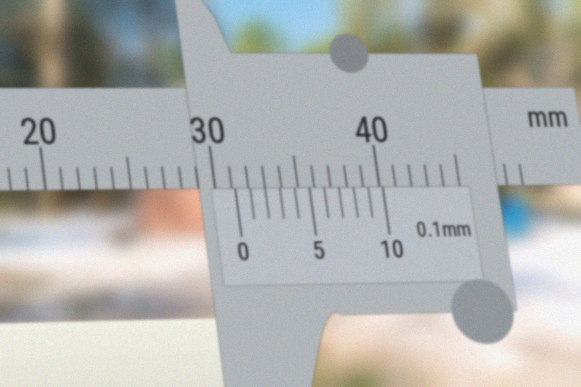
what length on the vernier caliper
31.2 mm
